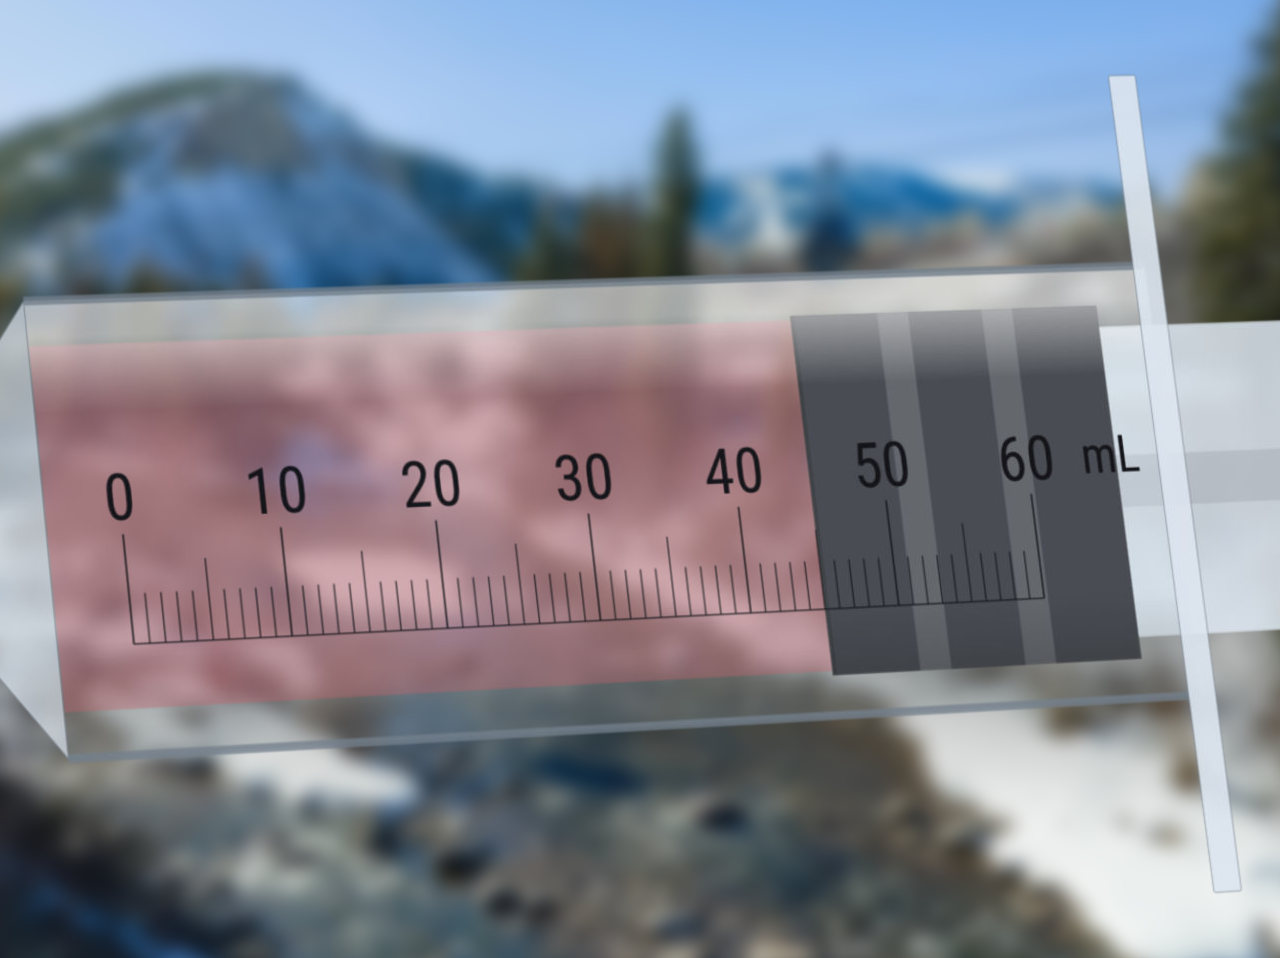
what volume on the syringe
45 mL
